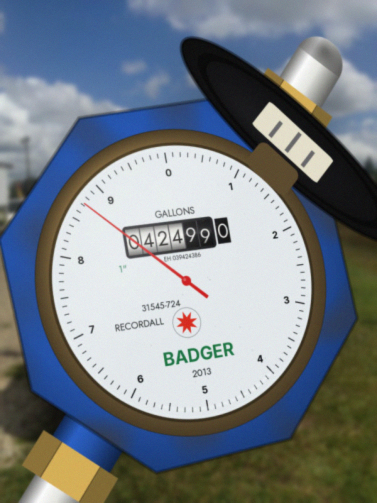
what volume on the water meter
424988.7 gal
